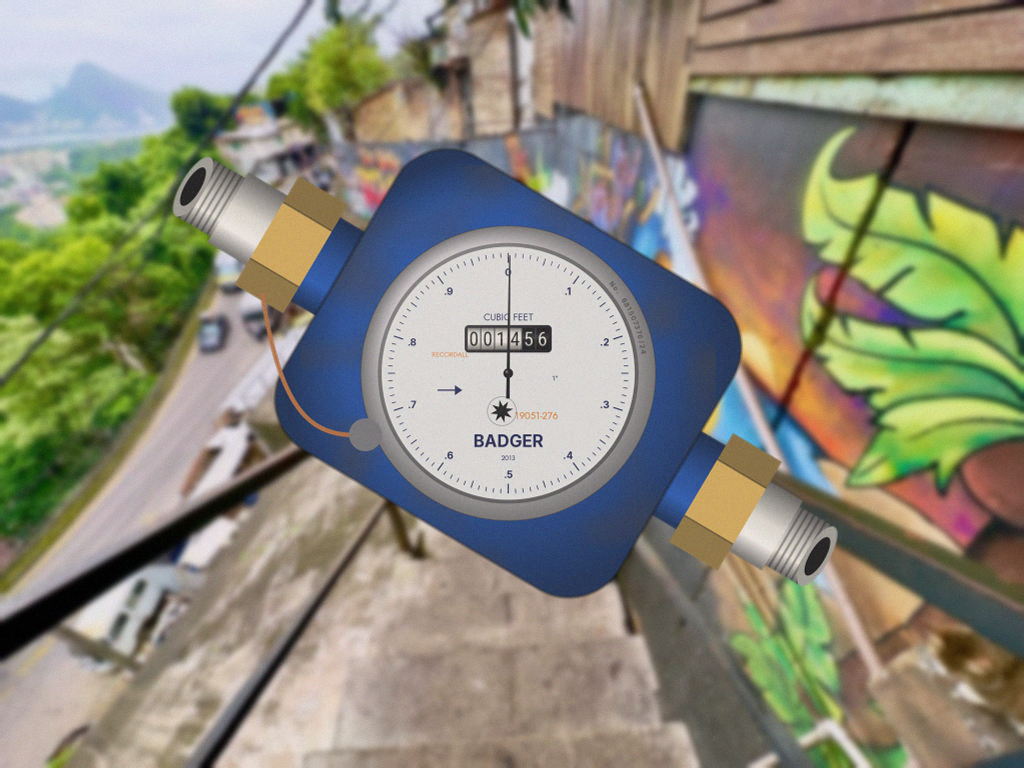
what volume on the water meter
1456.00 ft³
